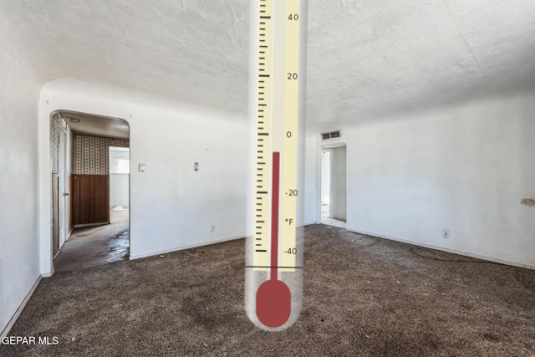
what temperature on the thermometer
-6 °F
